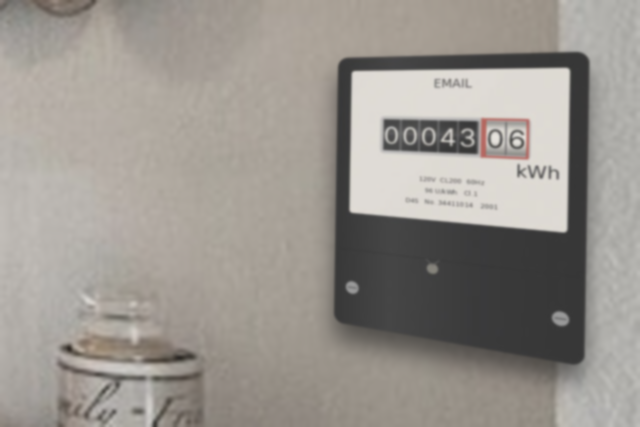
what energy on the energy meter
43.06 kWh
